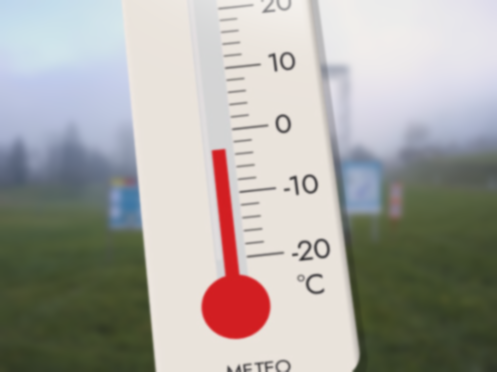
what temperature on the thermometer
-3 °C
